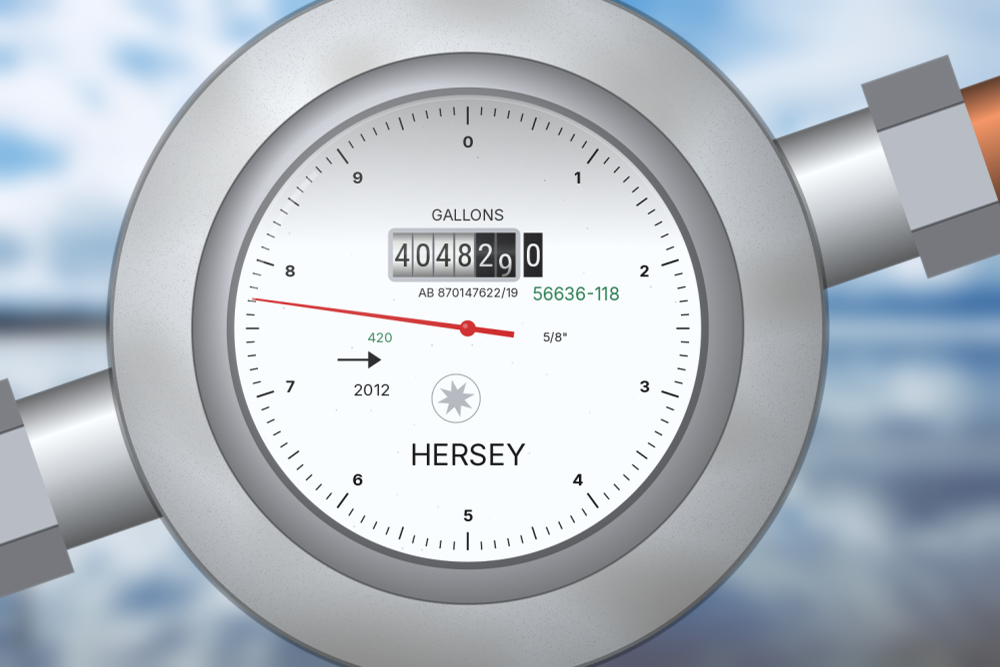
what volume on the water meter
4048287.7 gal
